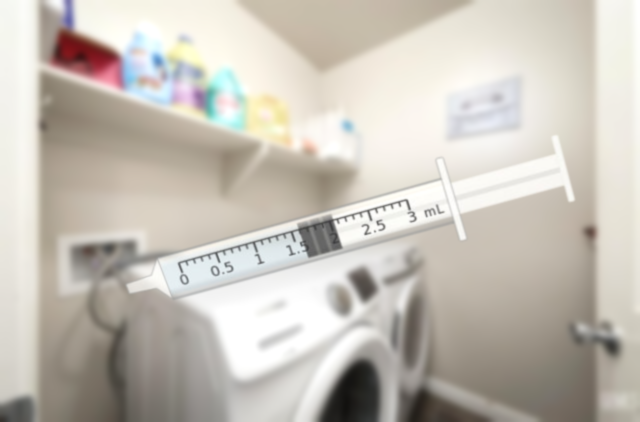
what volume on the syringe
1.6 mL
